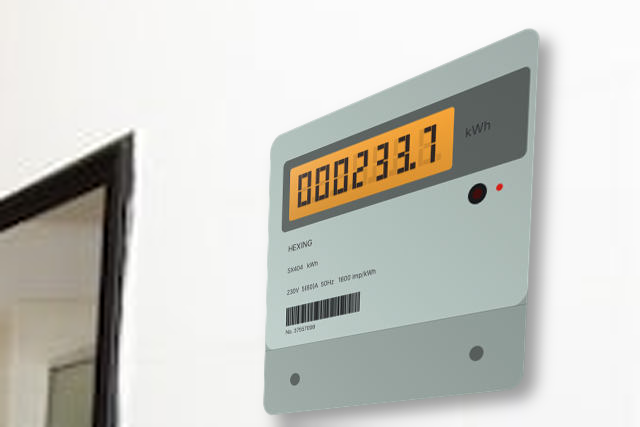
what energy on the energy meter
233.7 kWh
